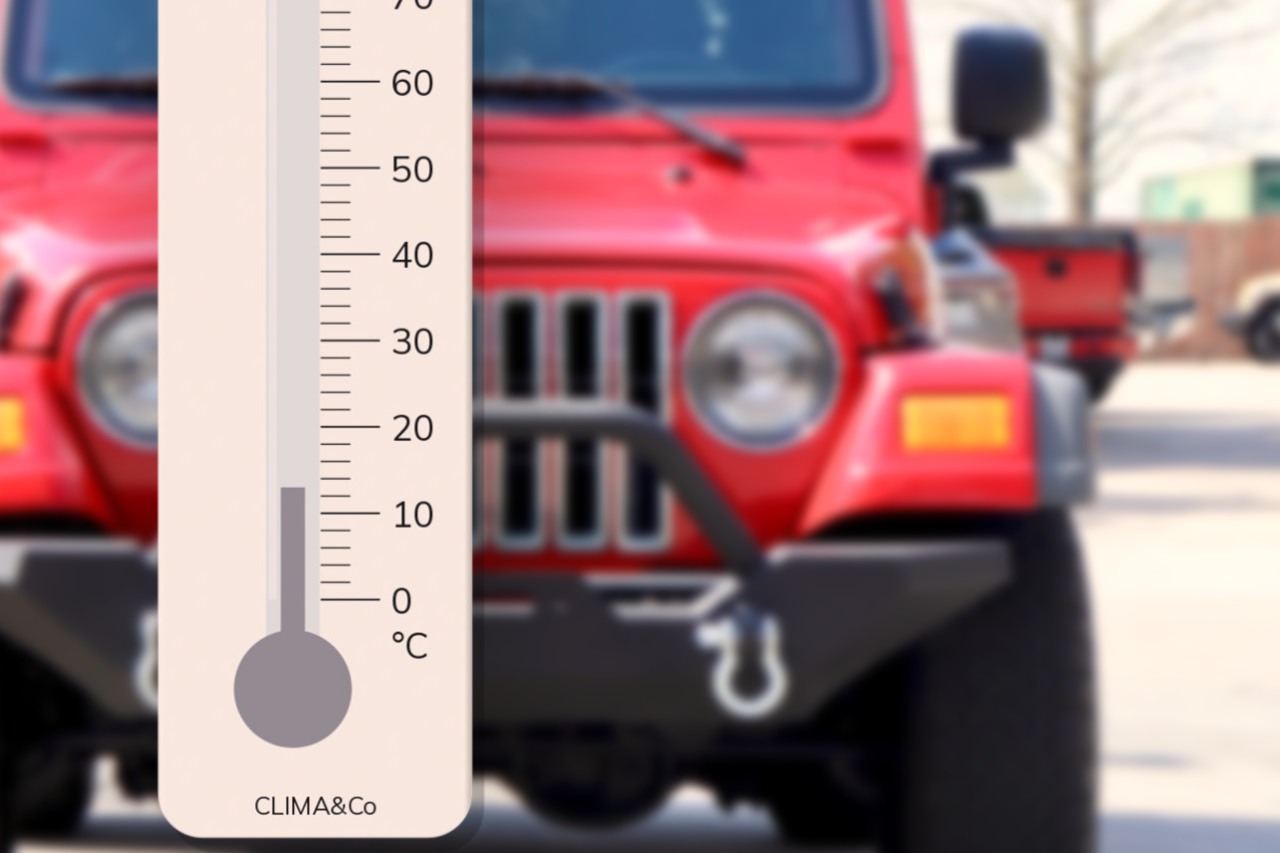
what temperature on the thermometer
13 °C
